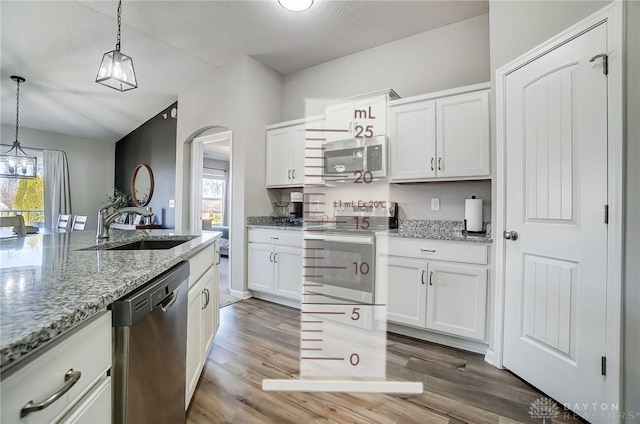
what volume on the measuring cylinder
6 mL
